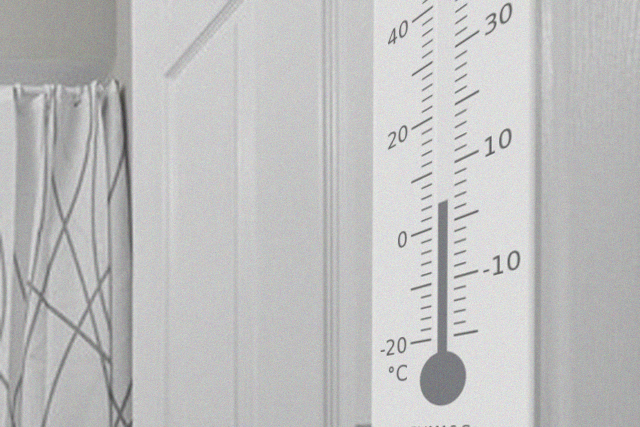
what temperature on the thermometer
4 °C
